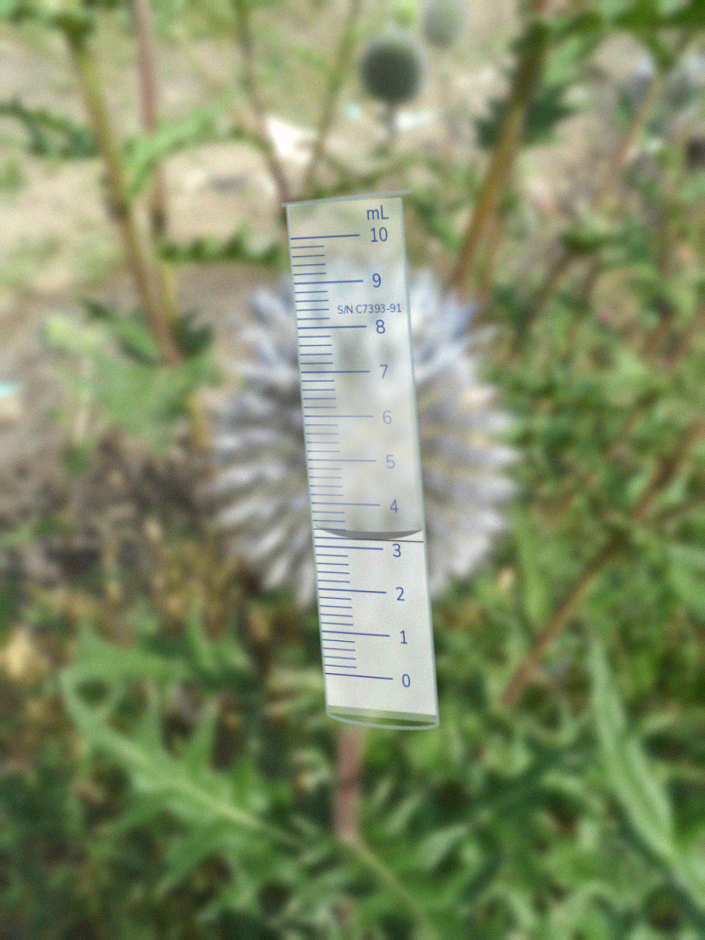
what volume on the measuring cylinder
3.2 mL
